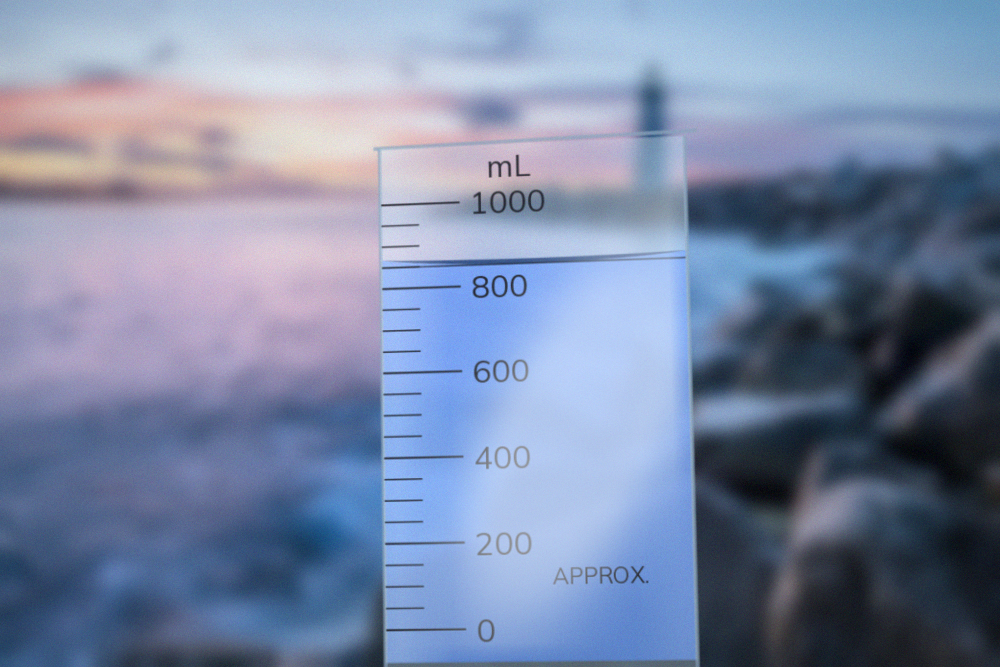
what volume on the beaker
850 mL
